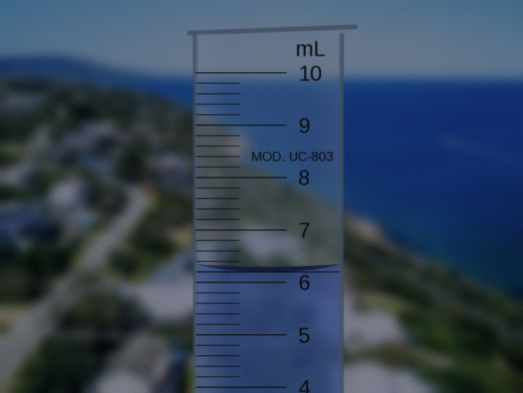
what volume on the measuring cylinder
6.2 mL
